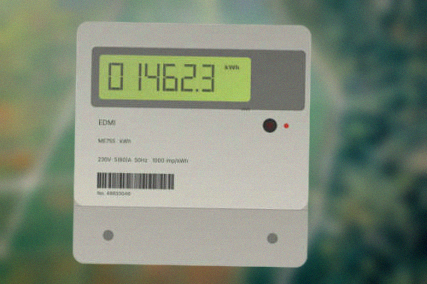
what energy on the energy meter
1462.3 kWh
